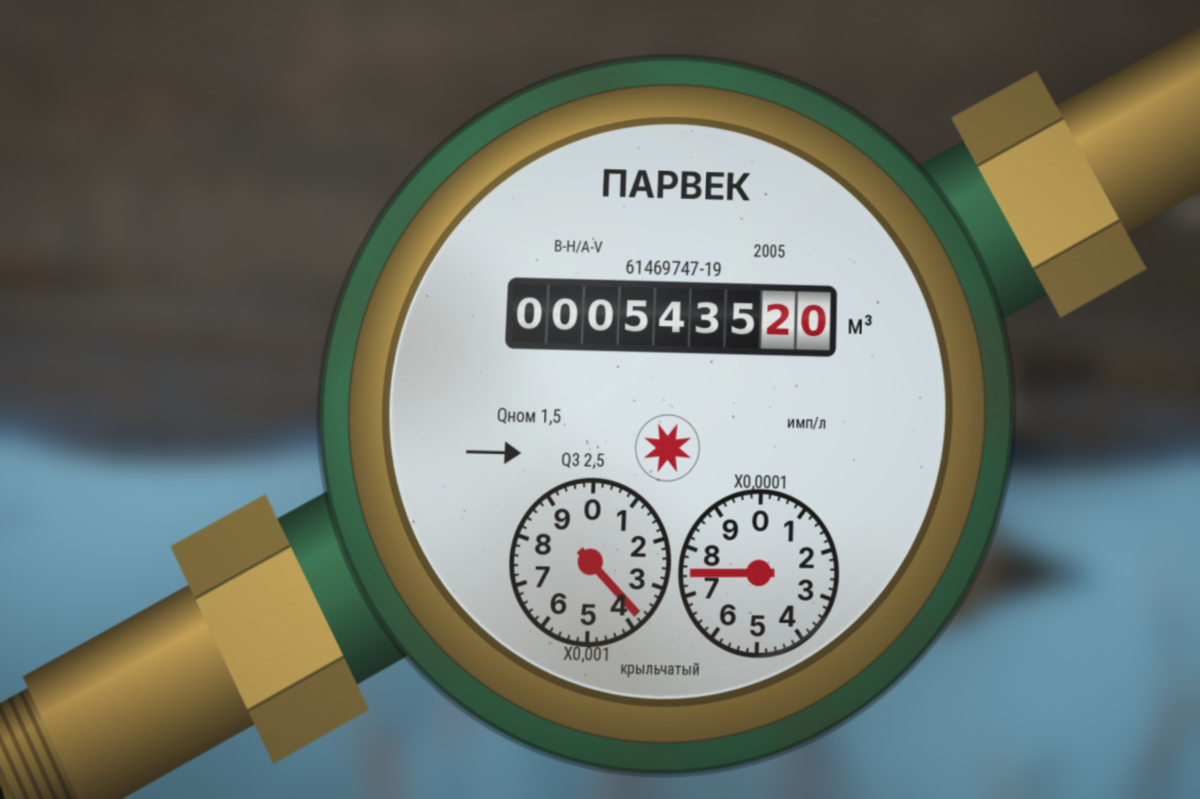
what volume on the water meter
5435.2037 m³
